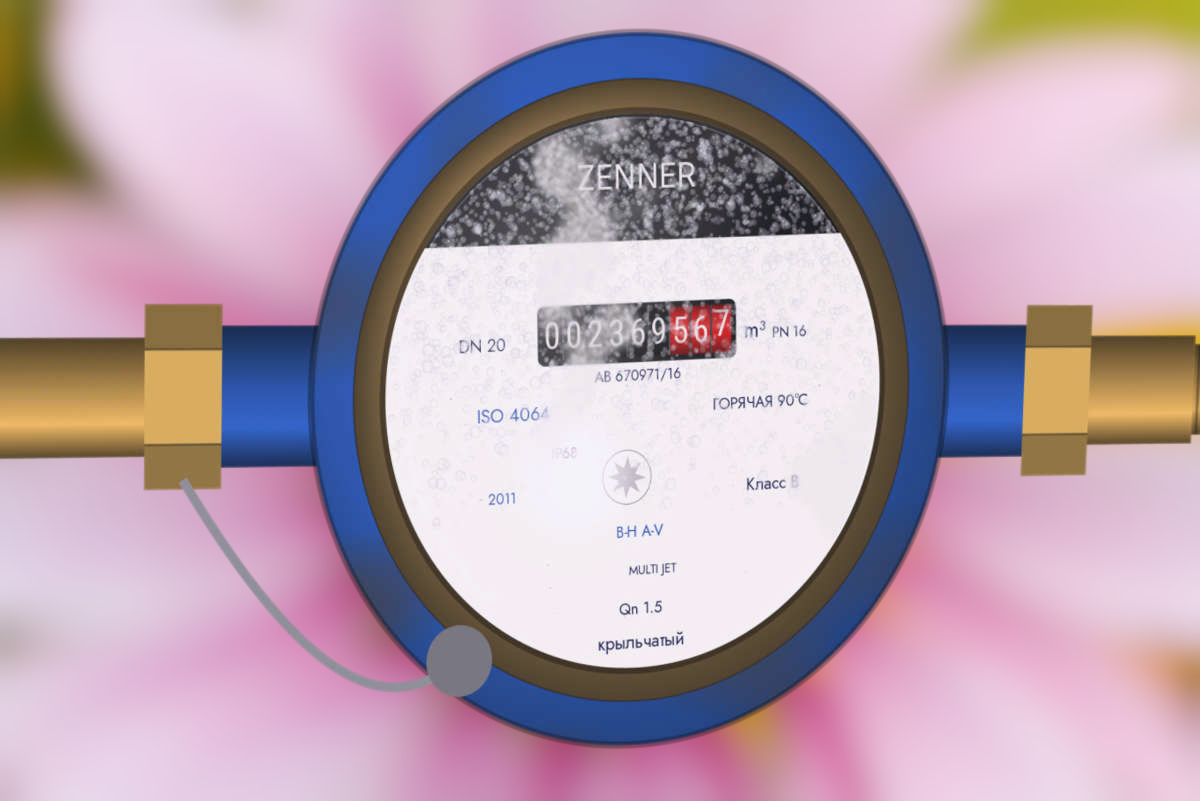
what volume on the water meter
2369.567 m³
